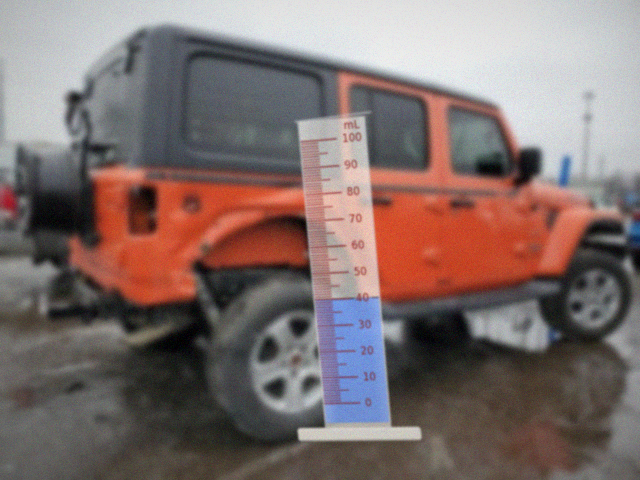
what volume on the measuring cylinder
40 mL
